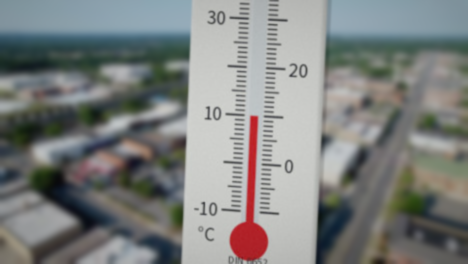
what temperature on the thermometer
10 °C
